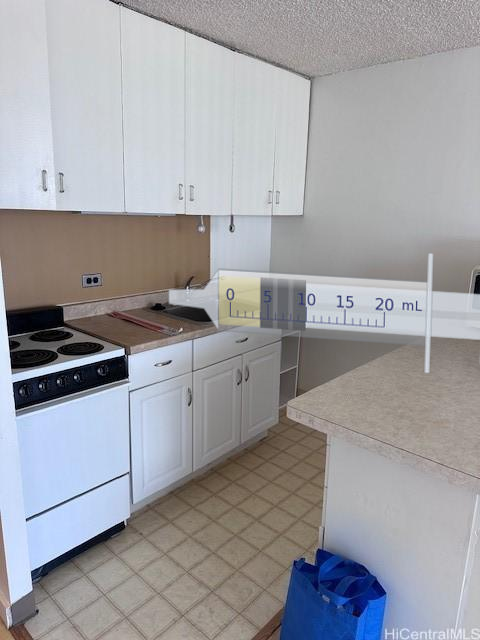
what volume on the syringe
4 mL
